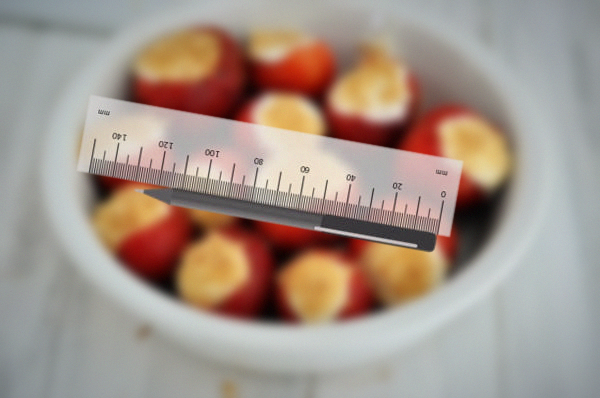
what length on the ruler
130 mm
